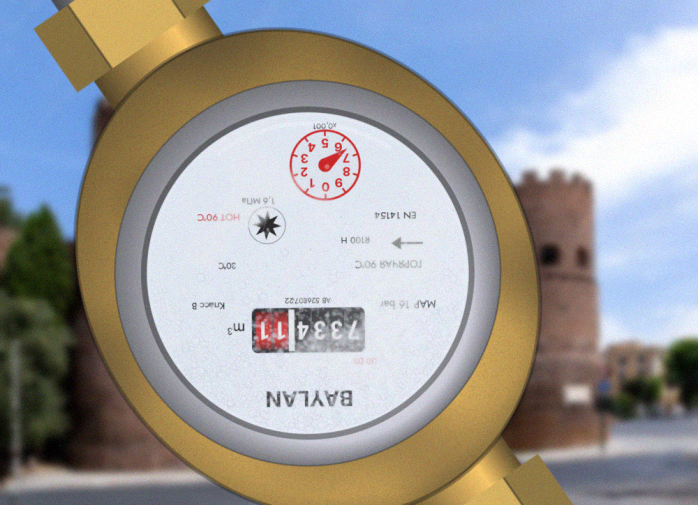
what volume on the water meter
7334.116 m³
